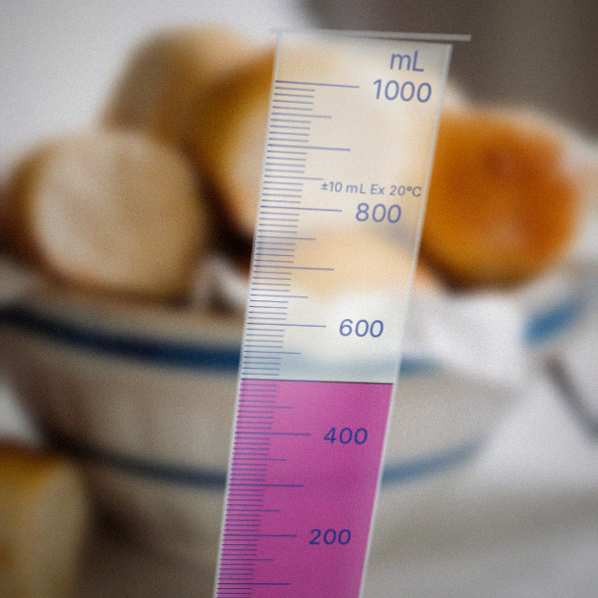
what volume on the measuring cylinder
500 mL
